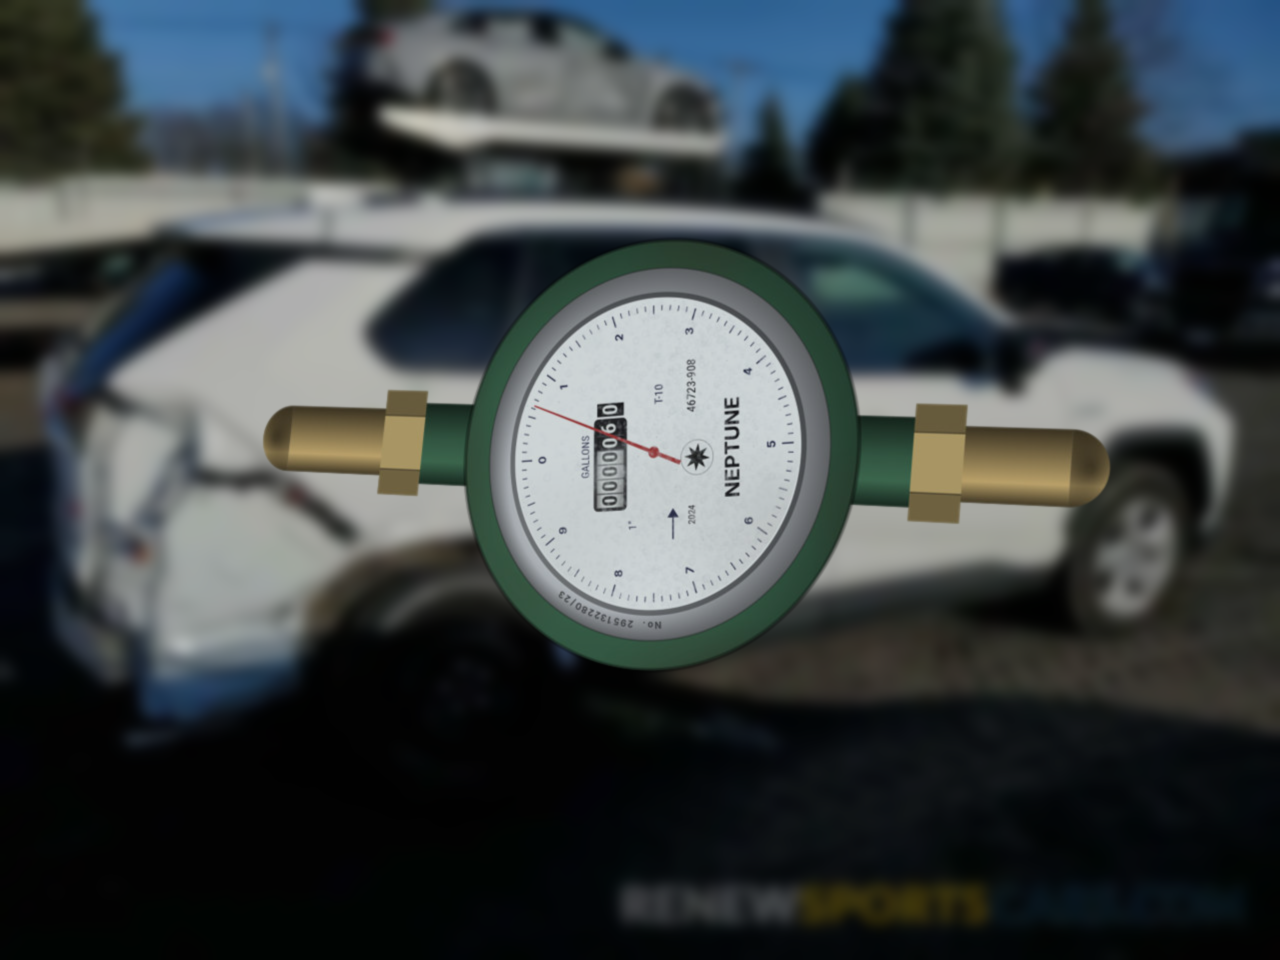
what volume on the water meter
60.6 gal
